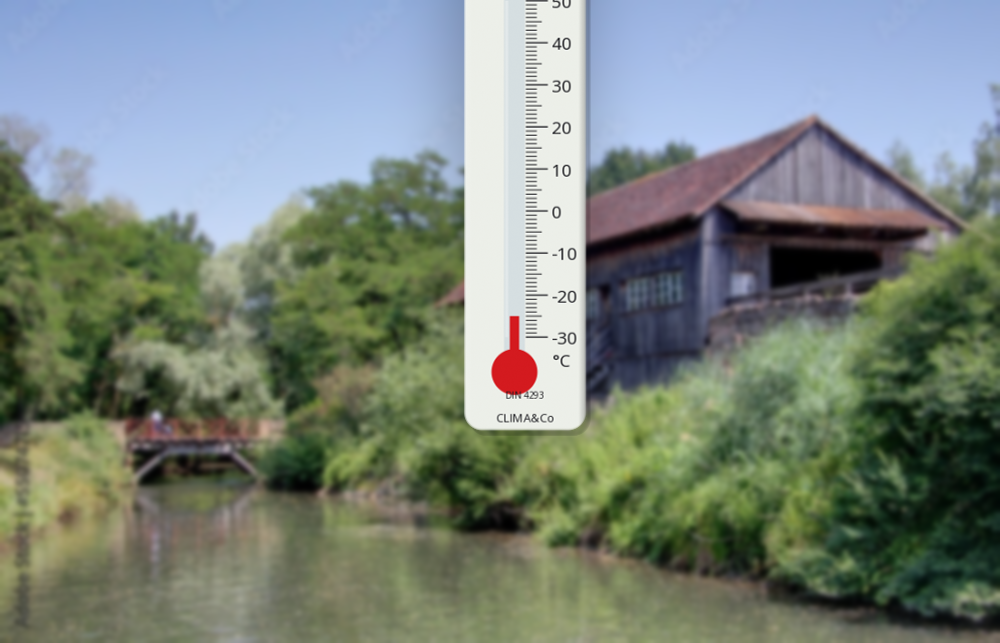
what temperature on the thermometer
-25 °C
